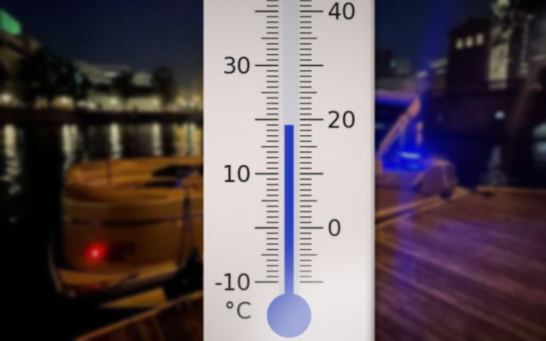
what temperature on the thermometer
19 °C
